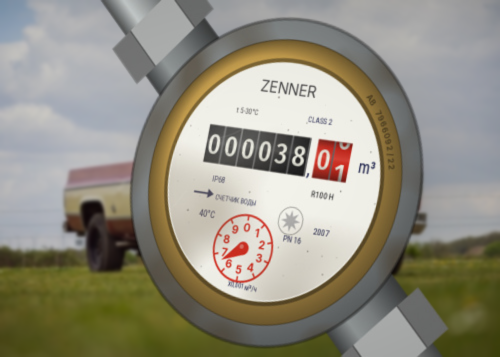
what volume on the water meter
38.006 m³
